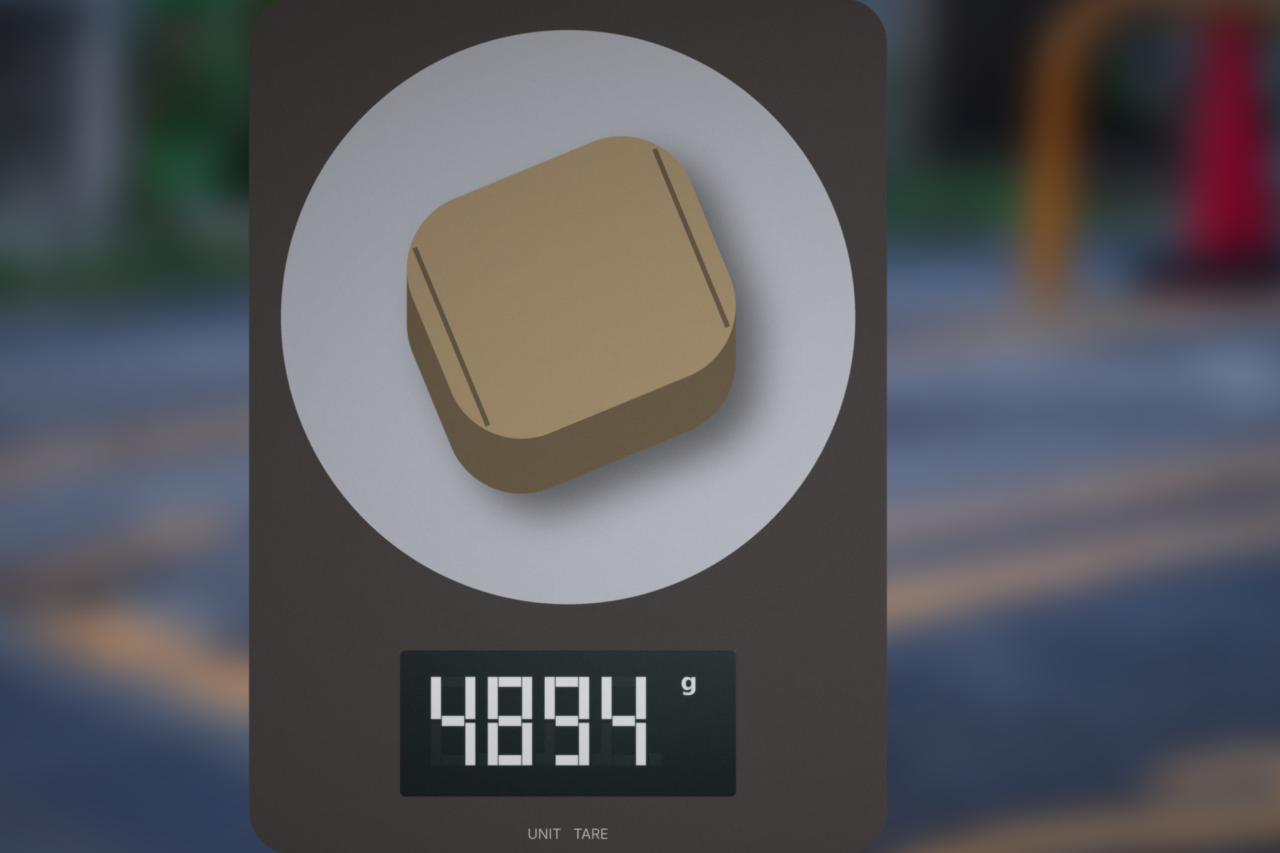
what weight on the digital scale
4894 g
